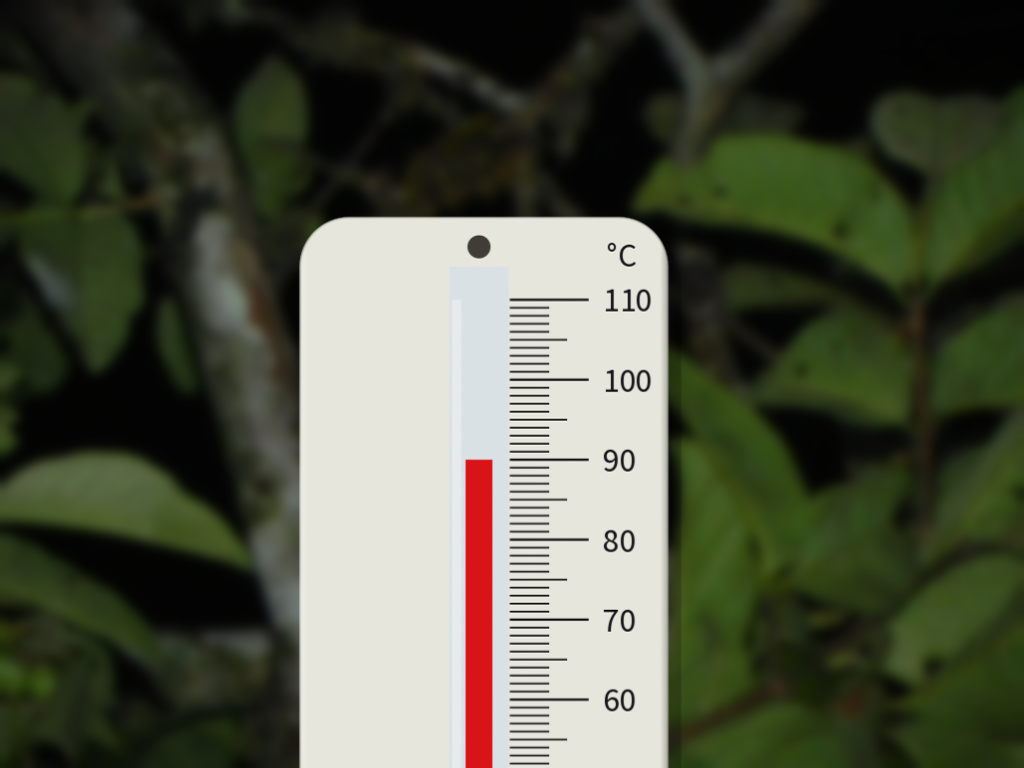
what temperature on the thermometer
90 °C
